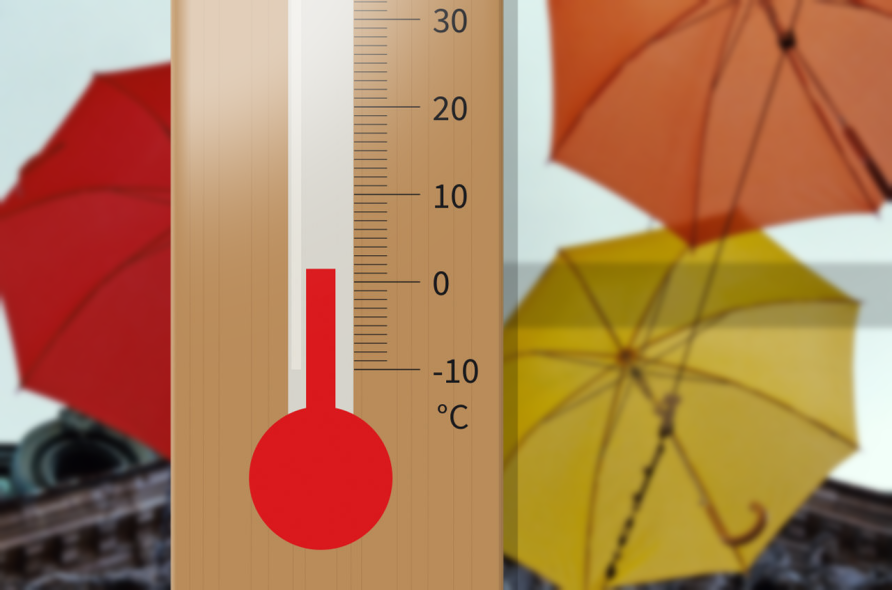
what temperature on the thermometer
1.5 °C
